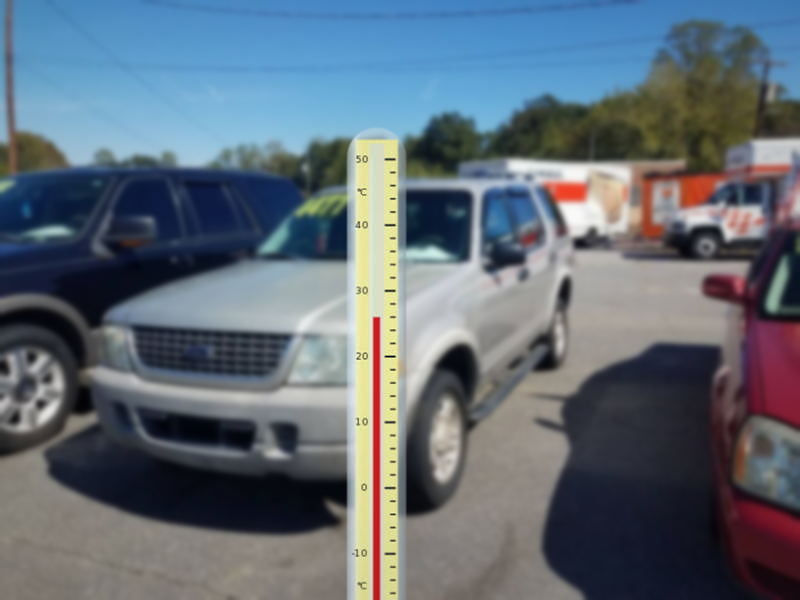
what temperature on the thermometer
26 °C
